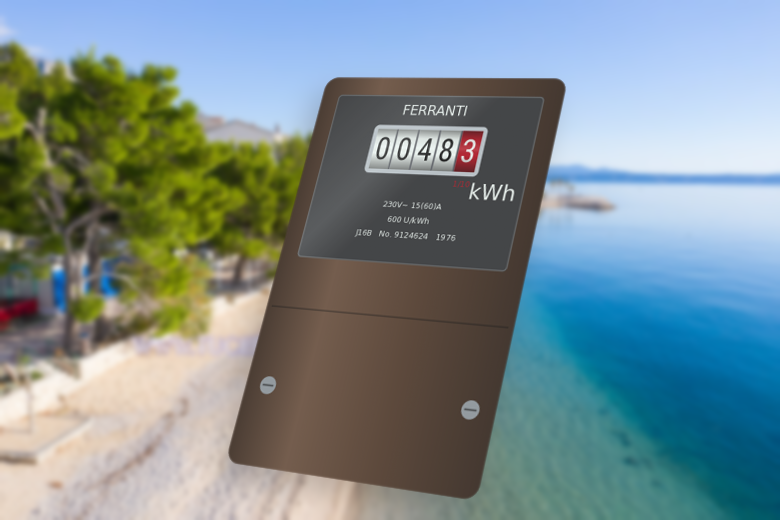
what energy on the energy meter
48.3 kWh
